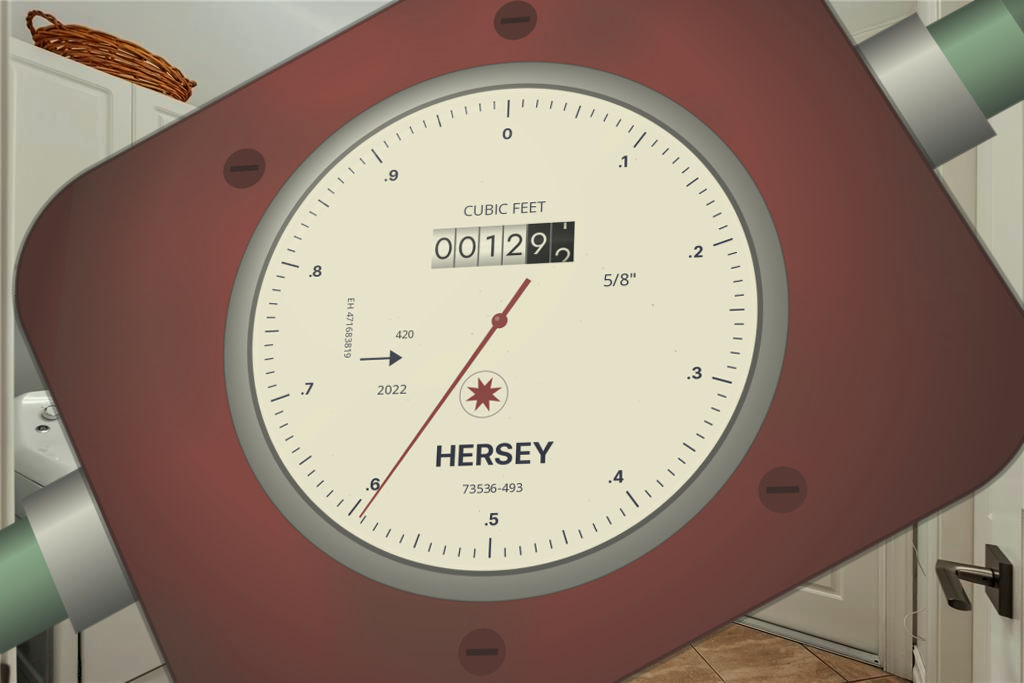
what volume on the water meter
1291.59 ft³
